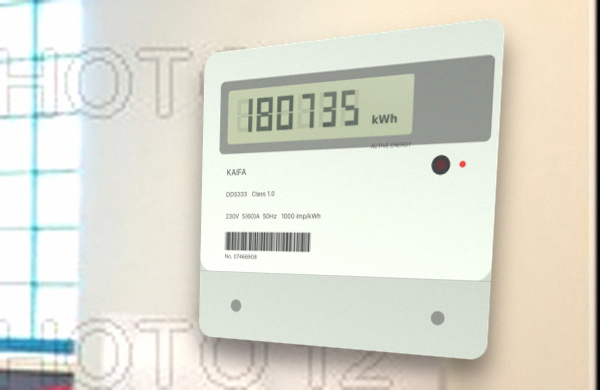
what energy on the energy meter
180735 kWh
